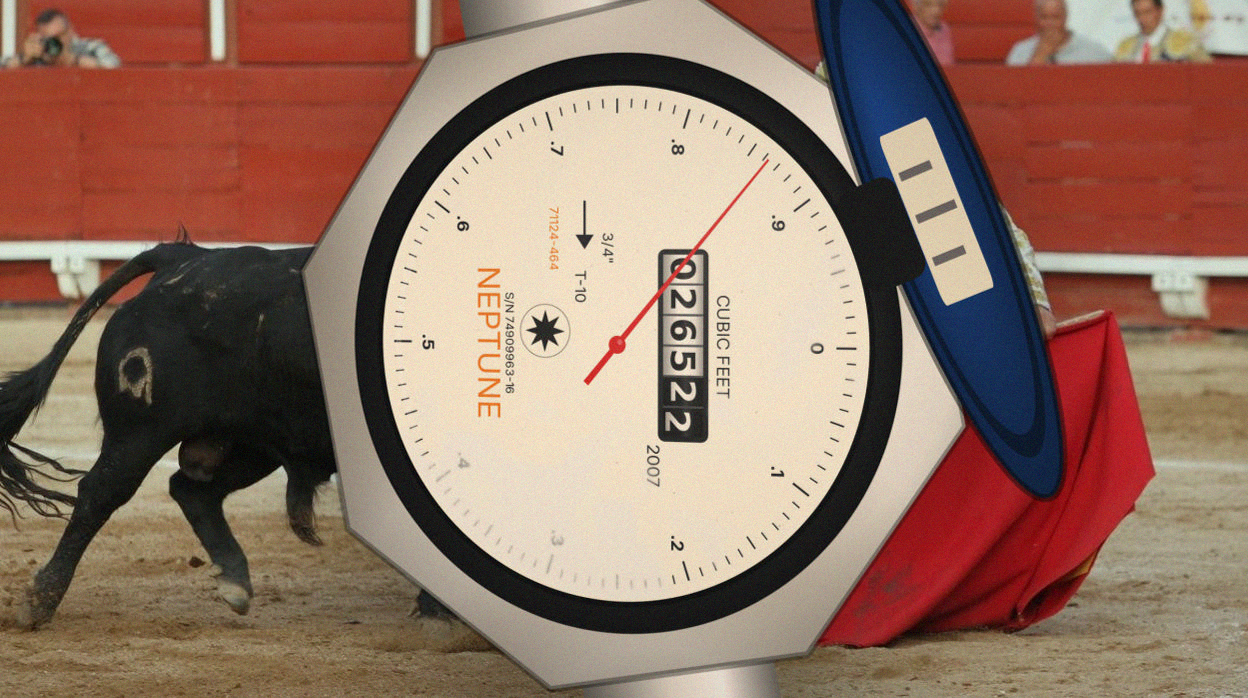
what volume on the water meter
26521.86 ft³
